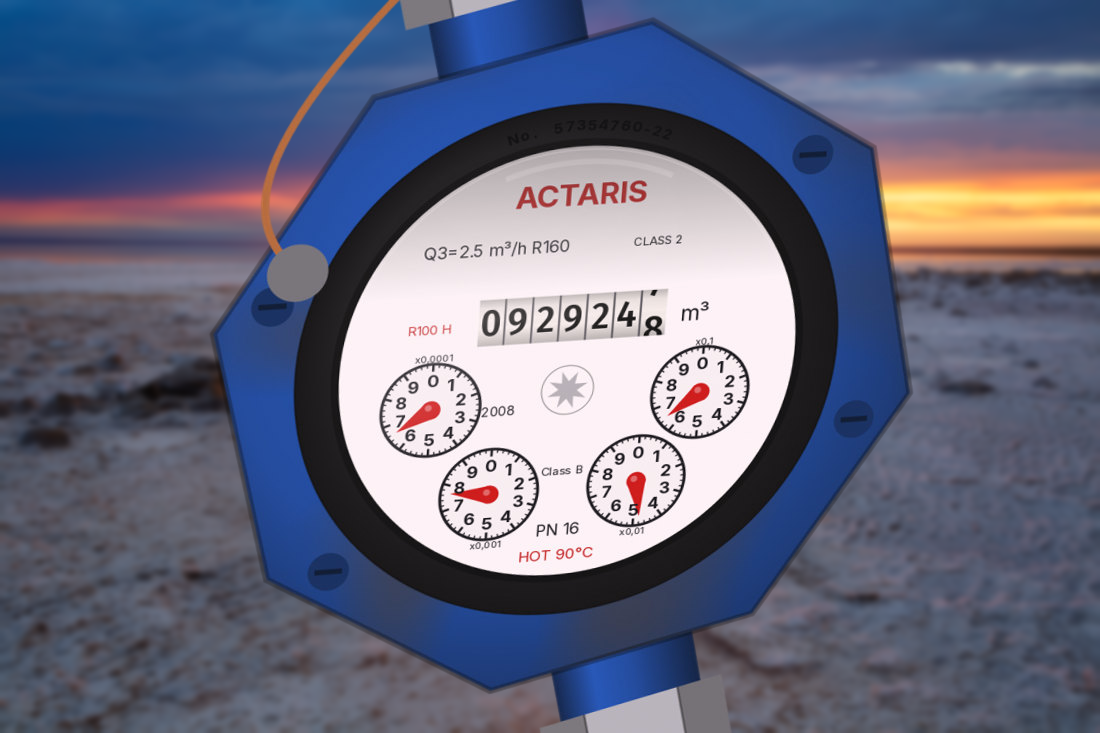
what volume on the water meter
929247.6476 m³
